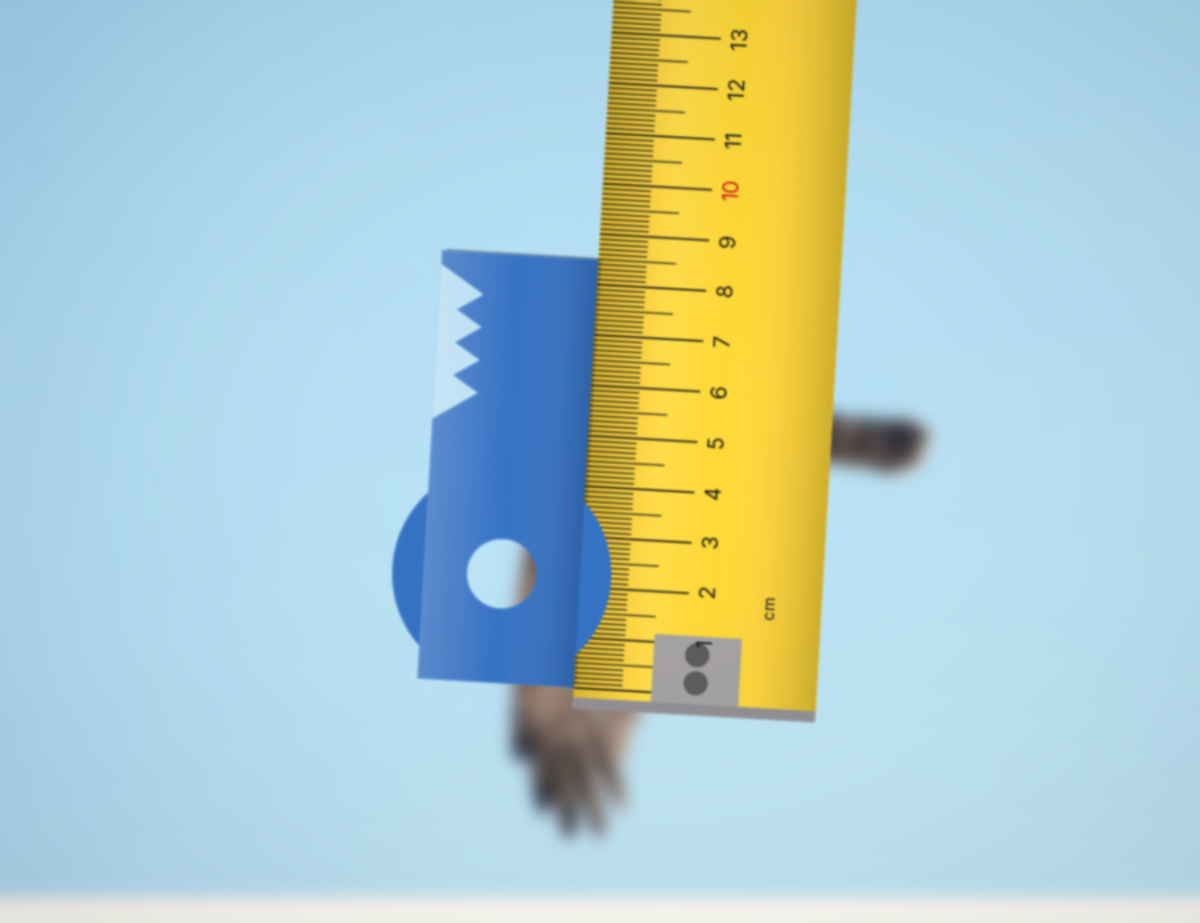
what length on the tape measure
8.5 cm
